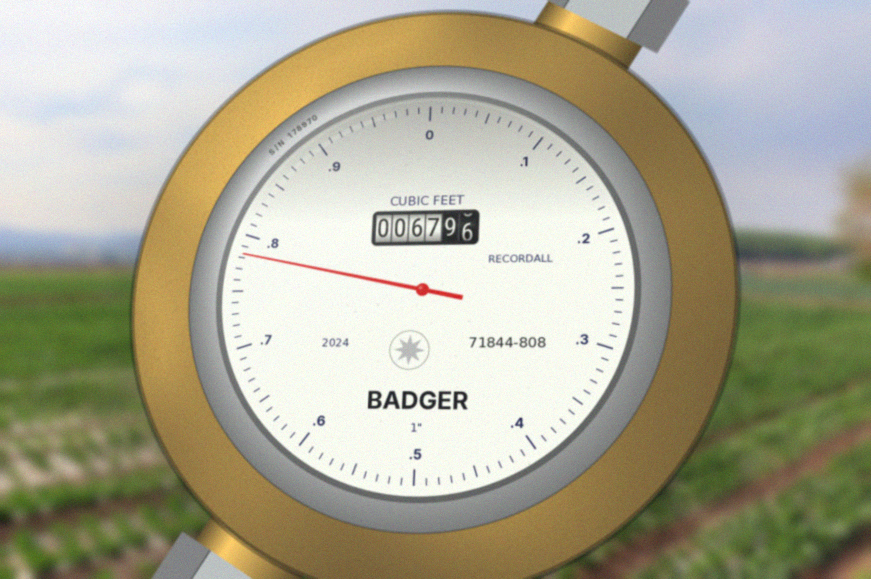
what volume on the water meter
6795.78 ft³
